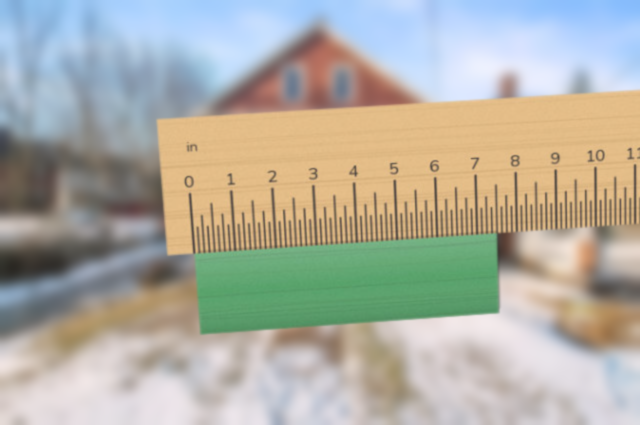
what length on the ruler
7.5 in
